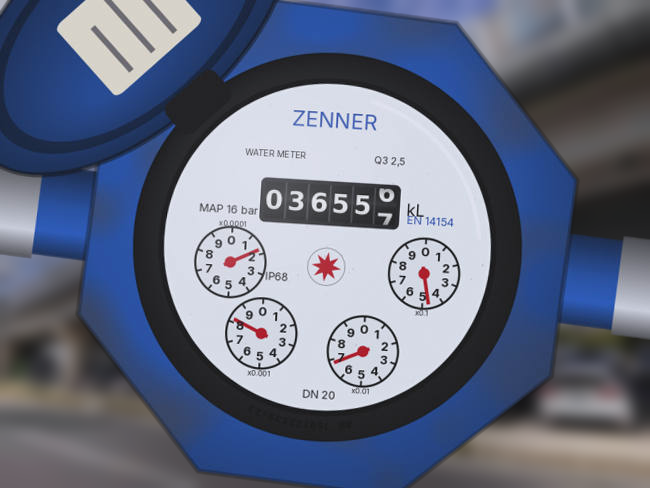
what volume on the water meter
36556.4681 kL
